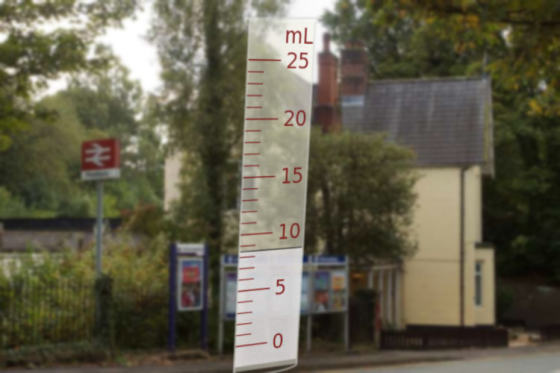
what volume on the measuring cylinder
8.5 mL
